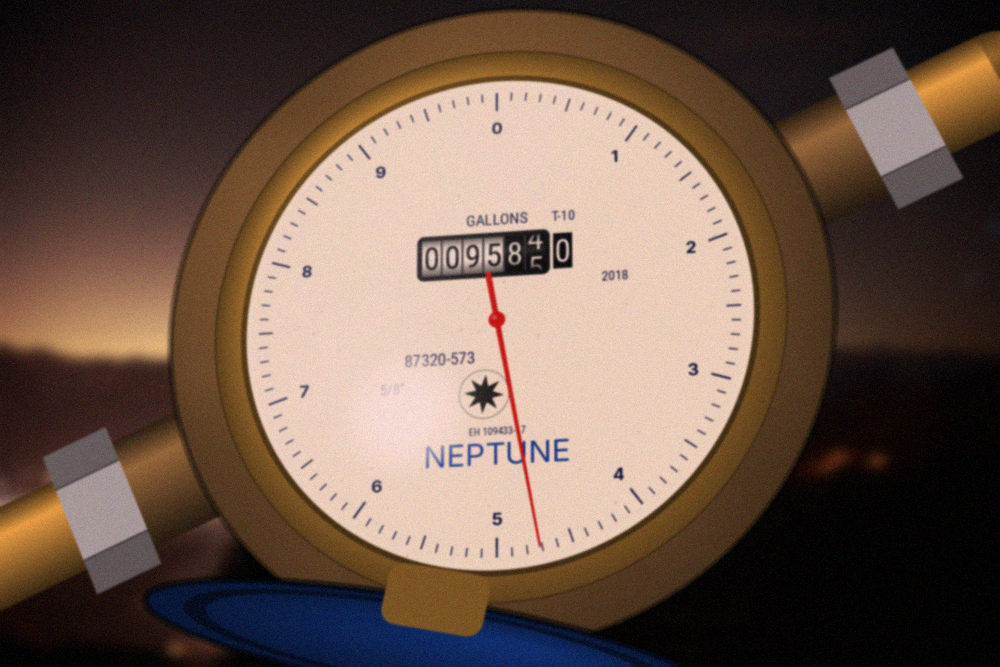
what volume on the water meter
95844.7 gal
